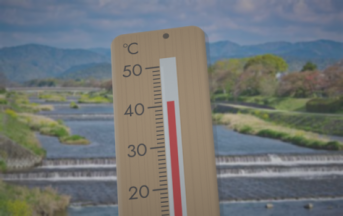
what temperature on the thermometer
41 °C
